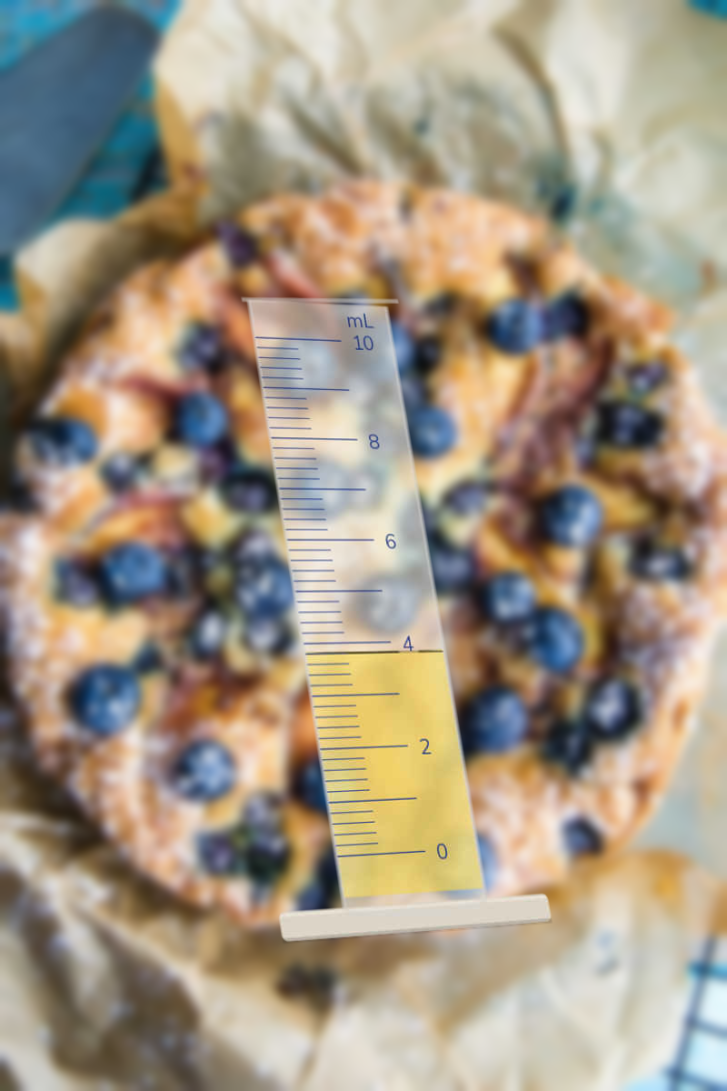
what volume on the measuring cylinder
3.8 mL
